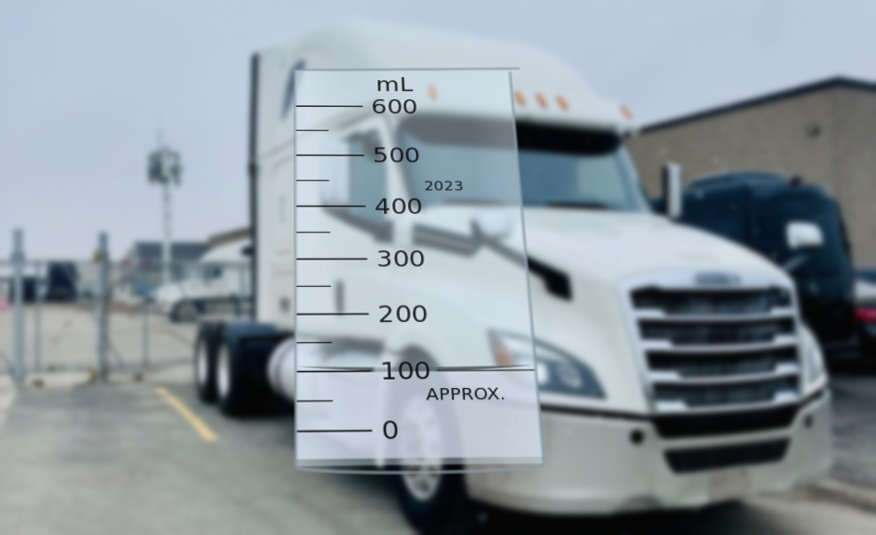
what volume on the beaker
100 mL
